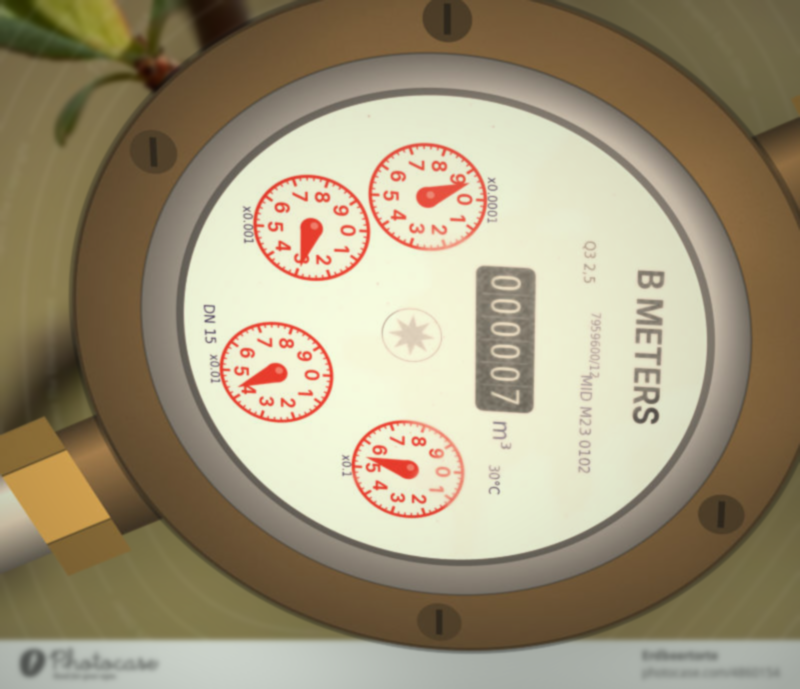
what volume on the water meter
7.5429 m³
